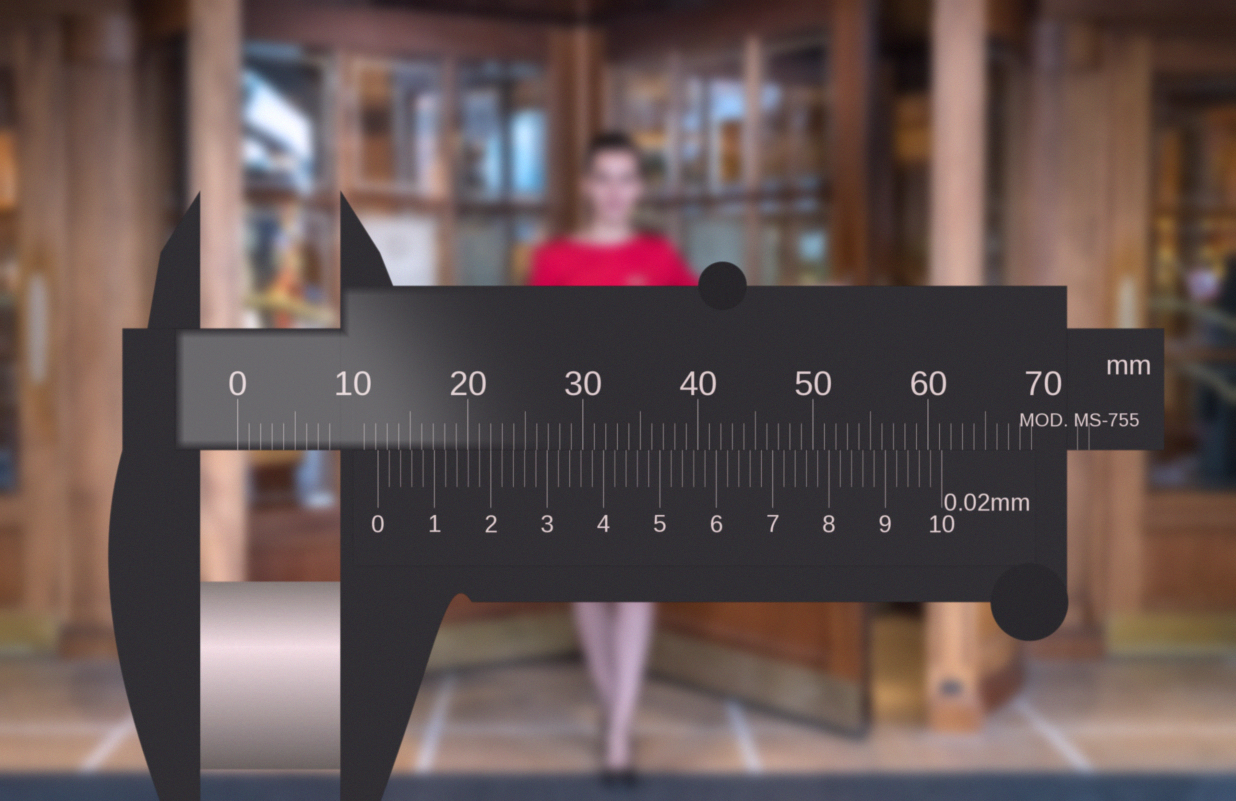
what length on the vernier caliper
12.2 mm
